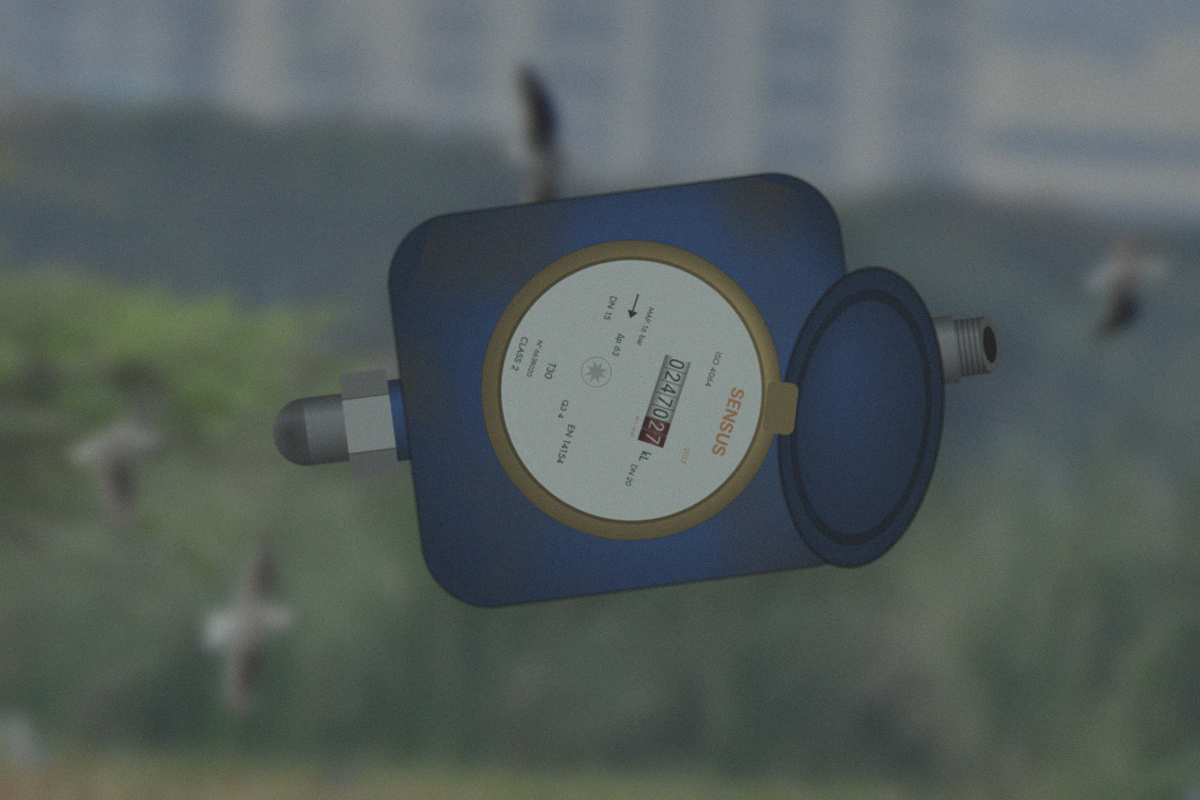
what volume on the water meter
2470.27 kL
